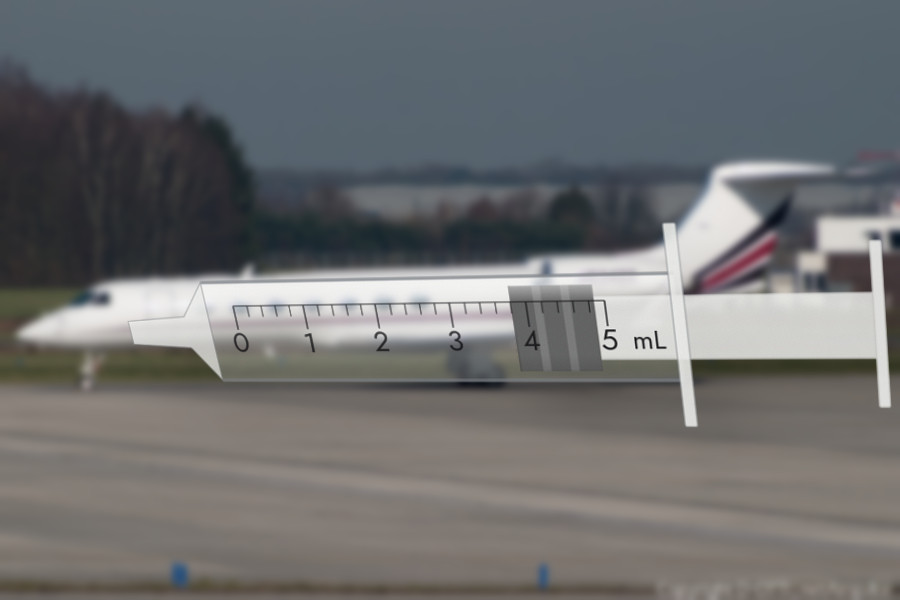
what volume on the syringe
3.8 mL
